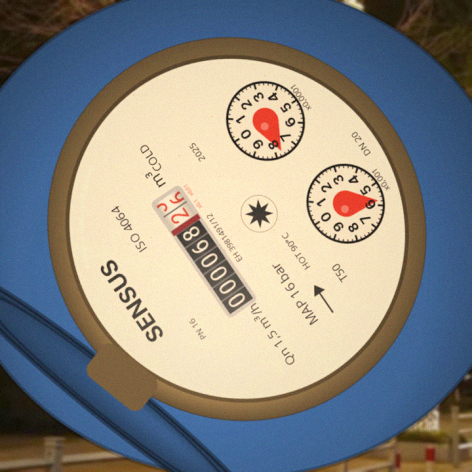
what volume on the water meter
68.2557 m³
